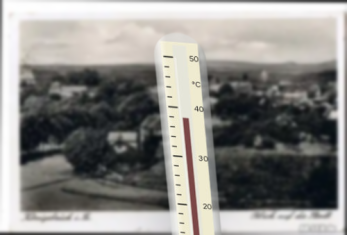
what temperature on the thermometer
38 °C
